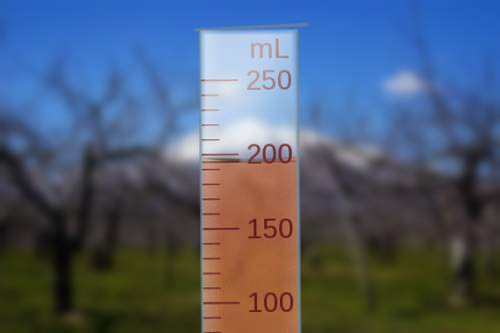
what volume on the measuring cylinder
195 mL
